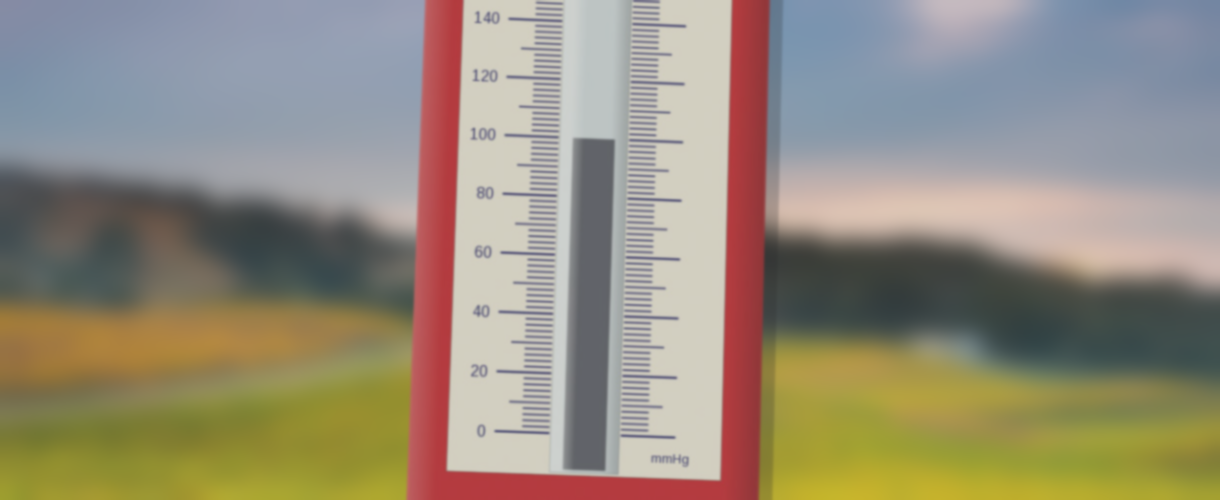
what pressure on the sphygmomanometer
100 mmHg
